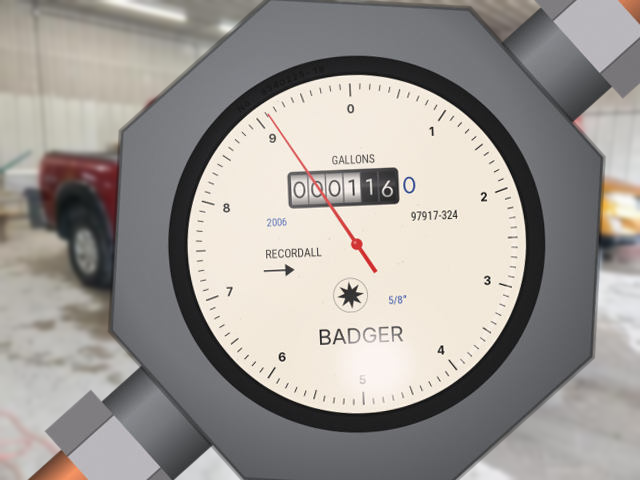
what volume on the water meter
1159.1 gal
